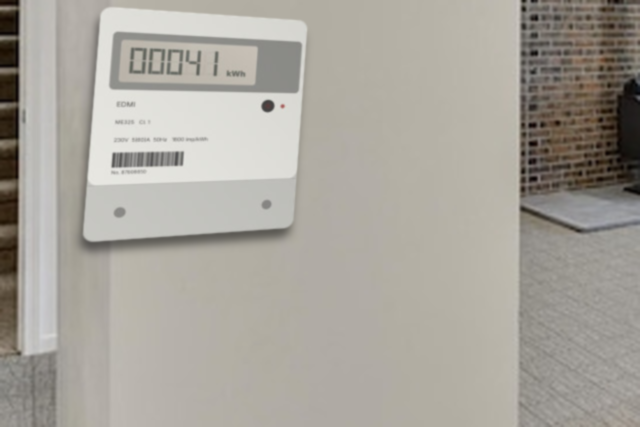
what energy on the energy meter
41 kWh
